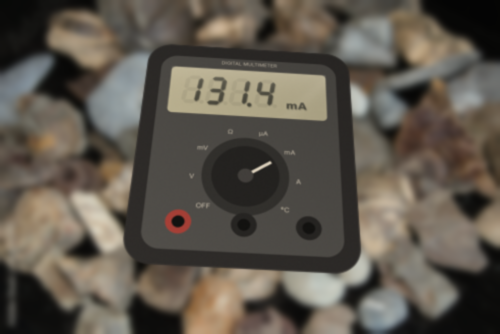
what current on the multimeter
131.4 mA
